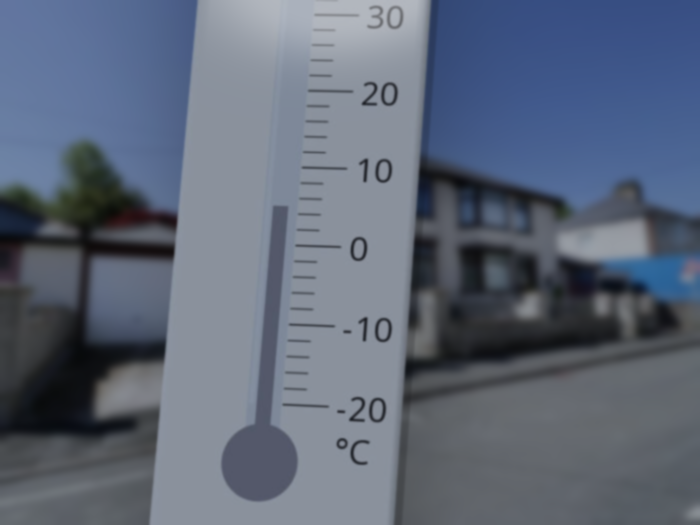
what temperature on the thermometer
5 °C
